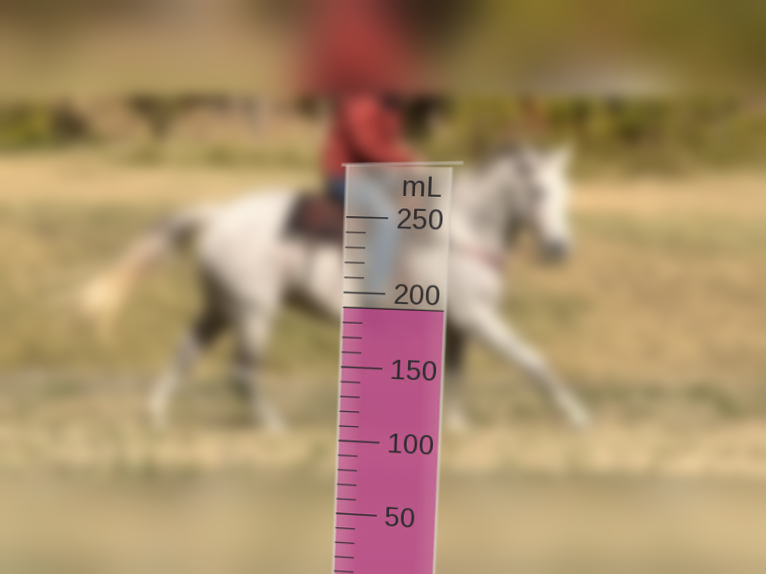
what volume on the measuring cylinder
190 mL
